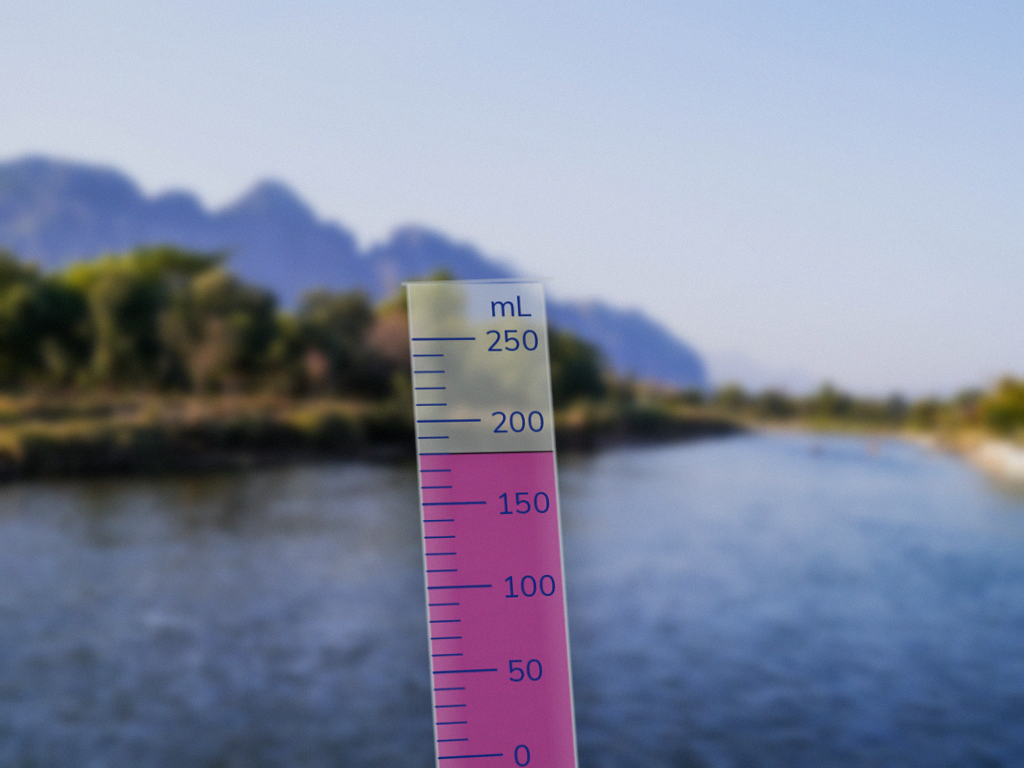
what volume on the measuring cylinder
180 mL
